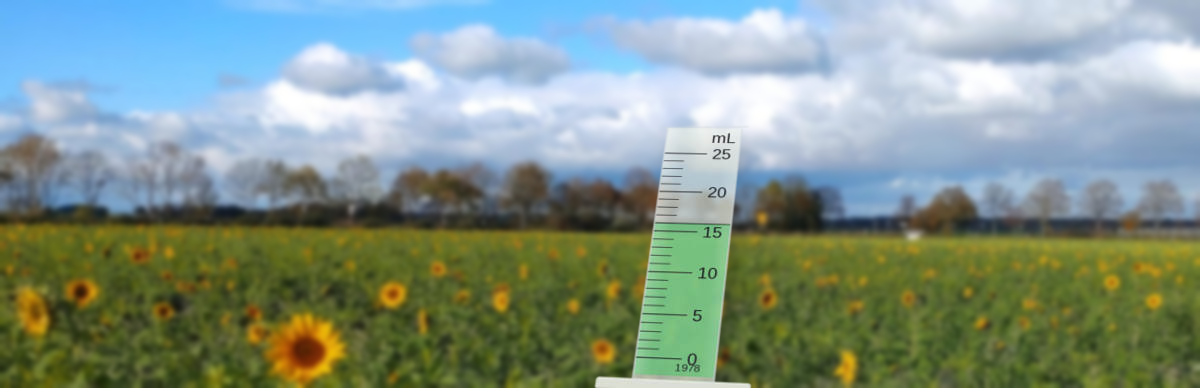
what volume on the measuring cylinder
16 mL
